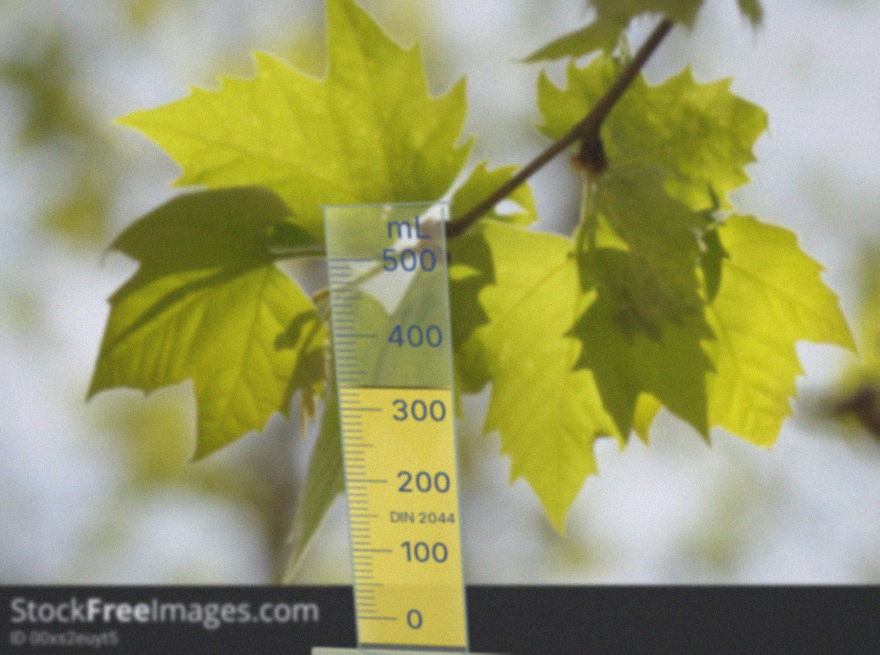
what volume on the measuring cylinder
330 mL
